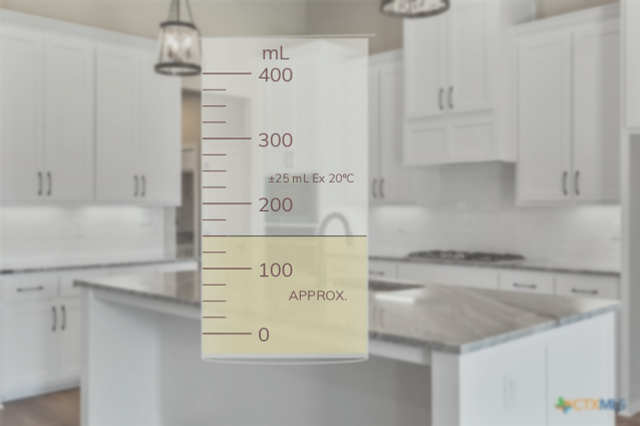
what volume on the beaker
150 mL
